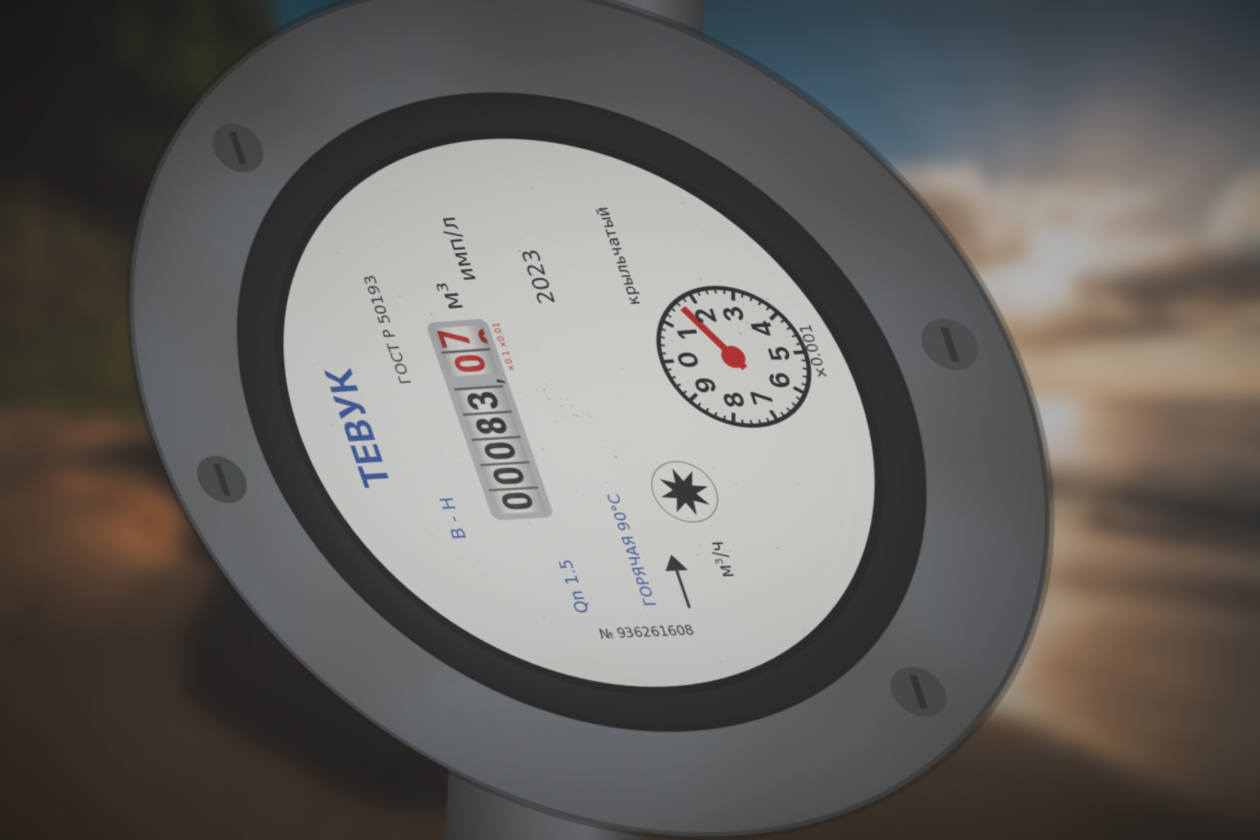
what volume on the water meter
83.071 m³
